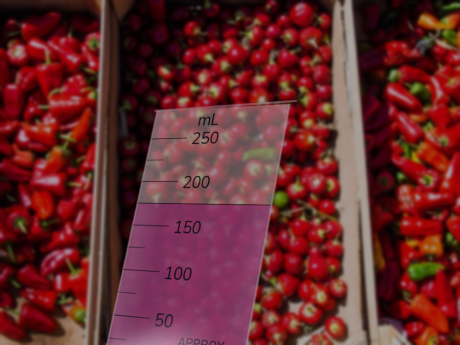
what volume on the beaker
175 mL
